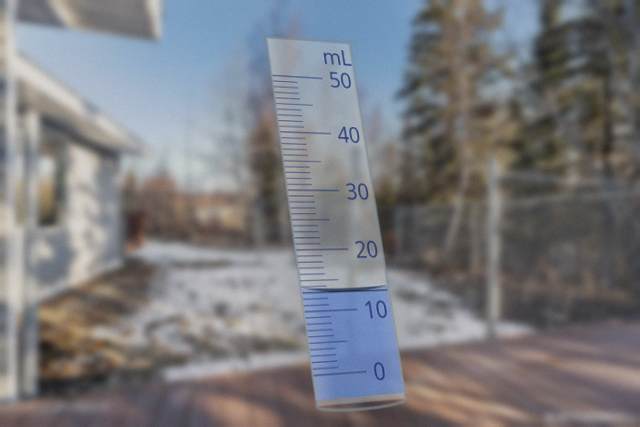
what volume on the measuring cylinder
13 mL
